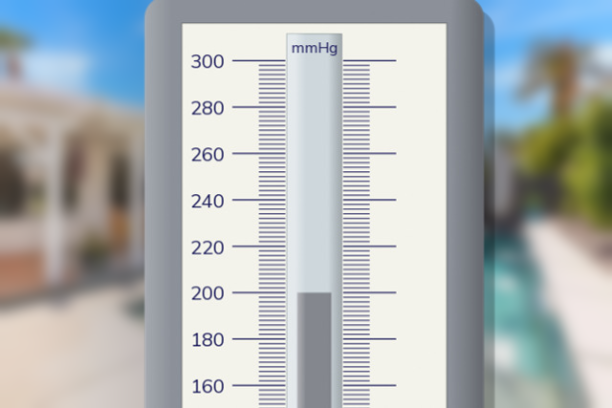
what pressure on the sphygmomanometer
200 mmHg
